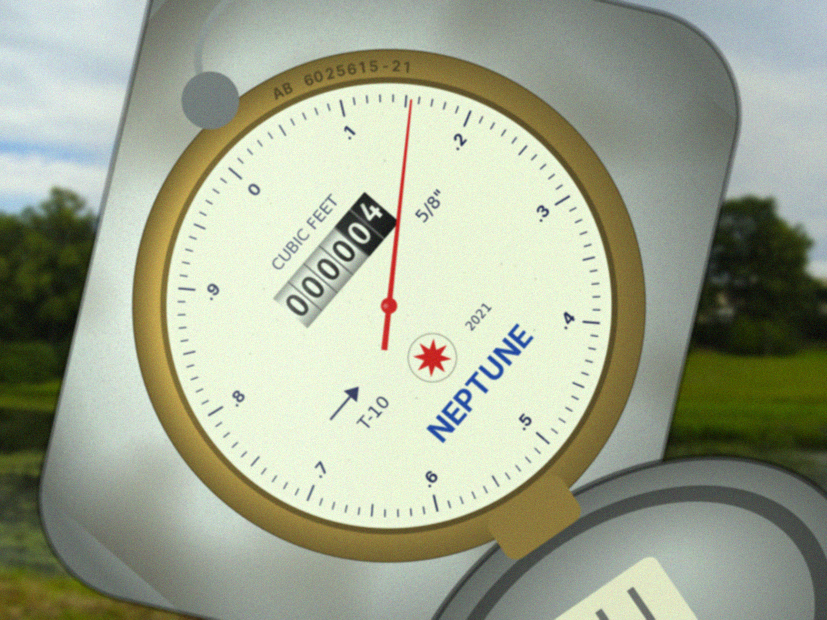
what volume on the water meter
4.15 ft³
